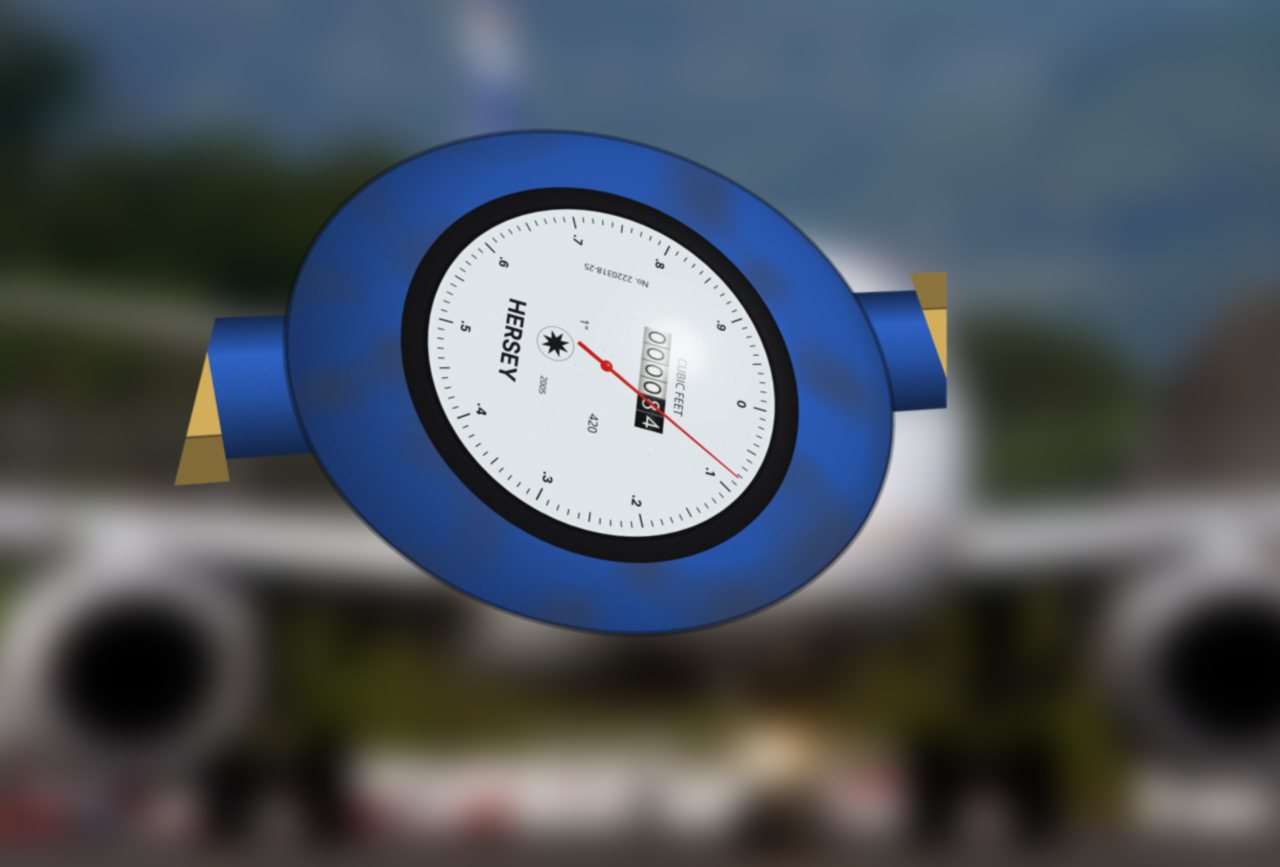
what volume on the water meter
84.08 ft³
